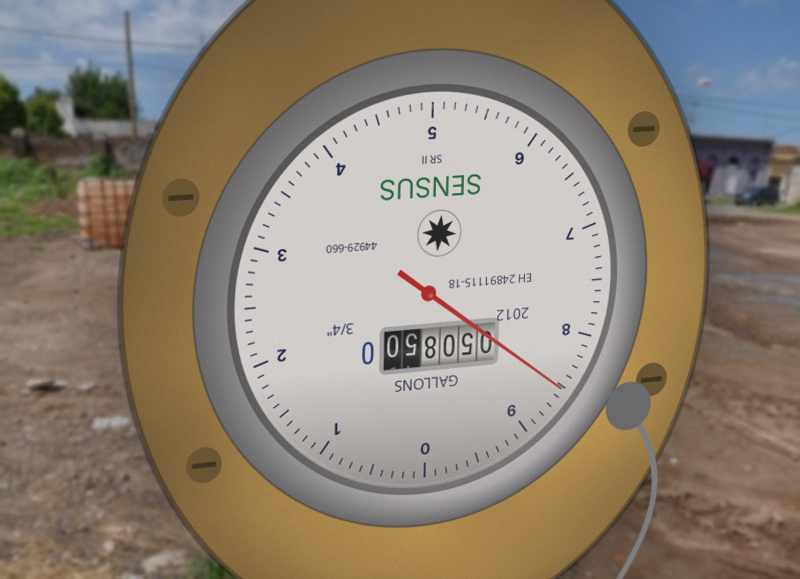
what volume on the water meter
508498.5 gal
